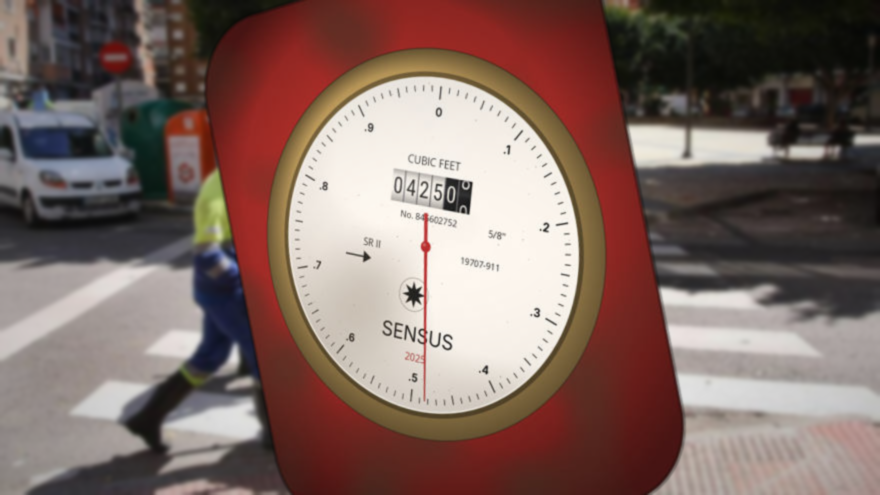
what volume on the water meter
42508.48 ft³
